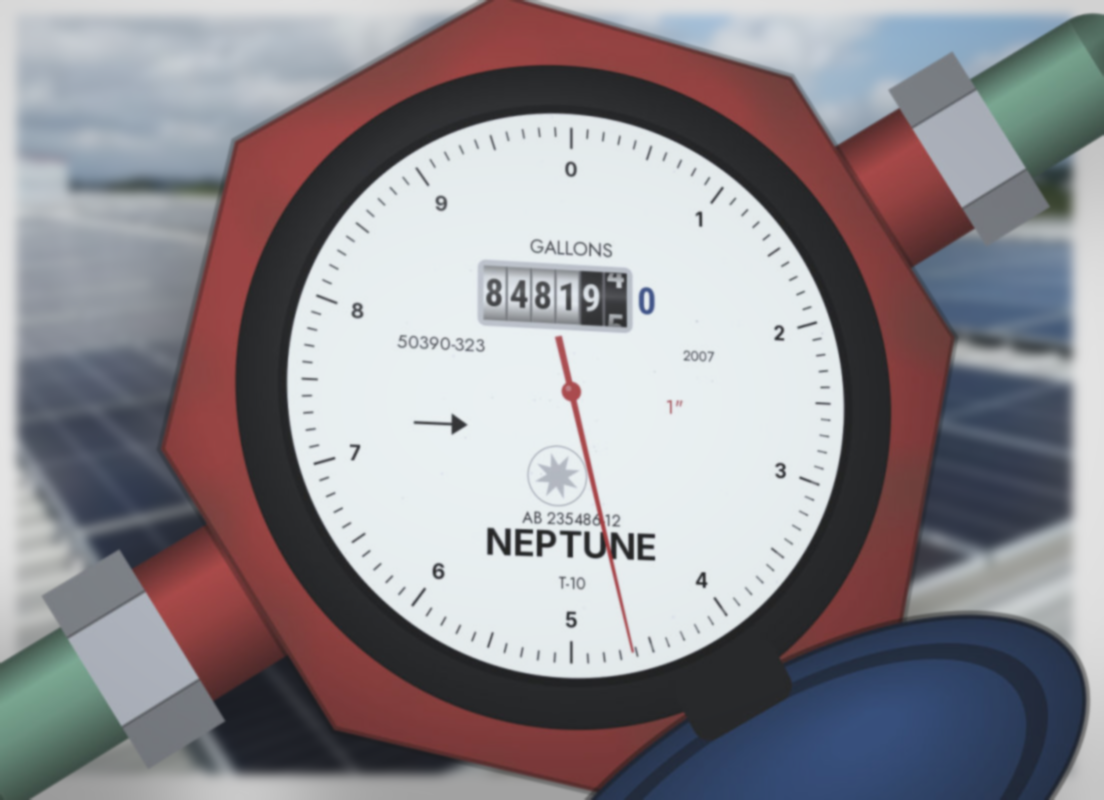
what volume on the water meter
8481944.6 gal
